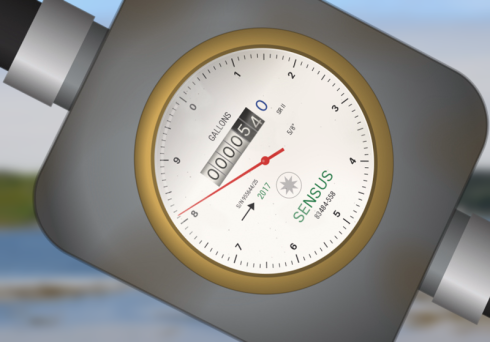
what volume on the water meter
538.1 gal
